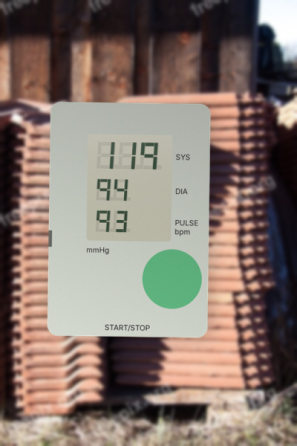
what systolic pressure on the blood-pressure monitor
119 mmHg
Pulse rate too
93 bpm
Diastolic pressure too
94 mmHg
